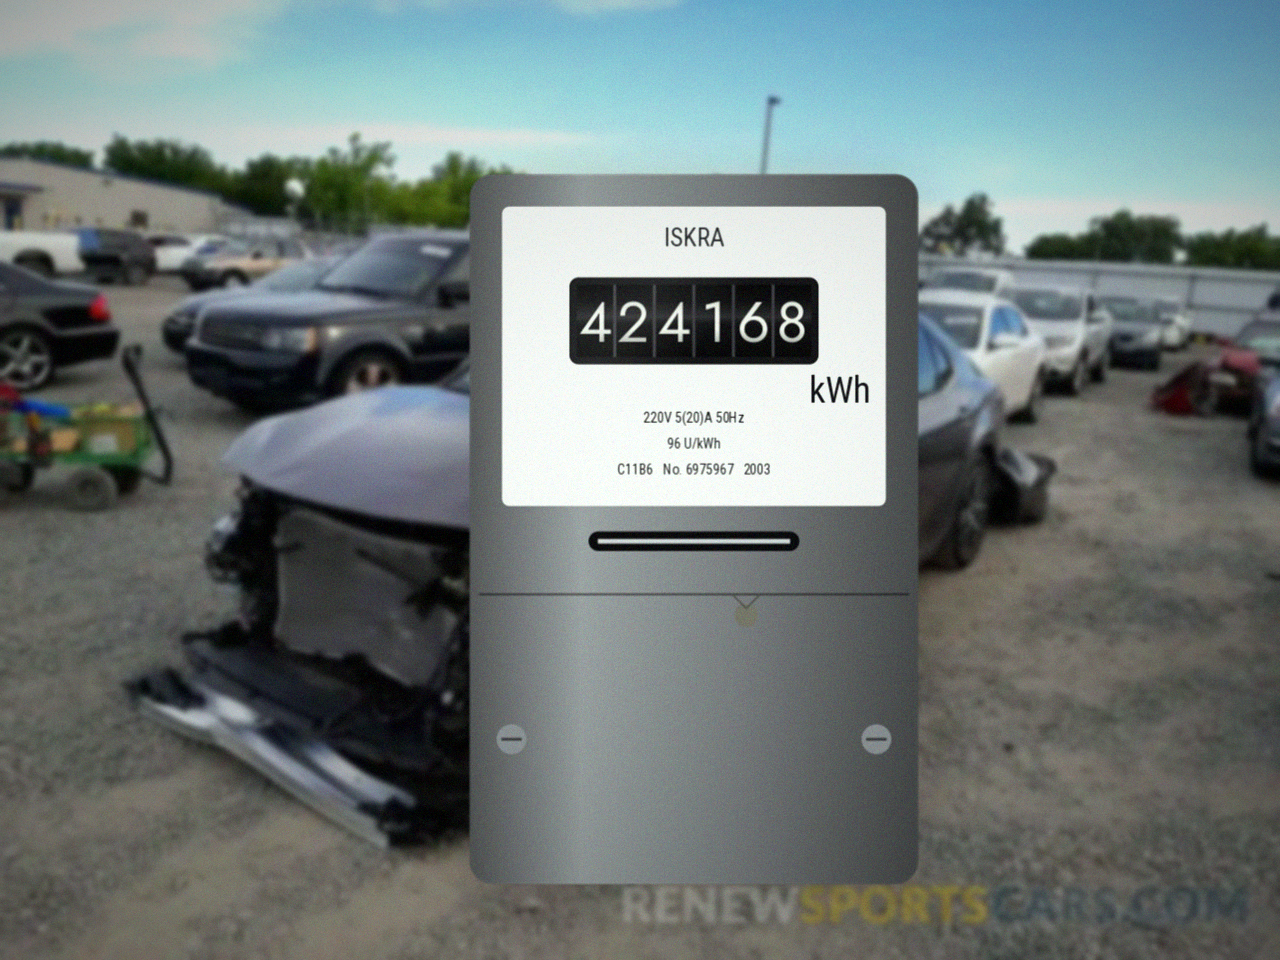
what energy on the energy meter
424168 kWh
